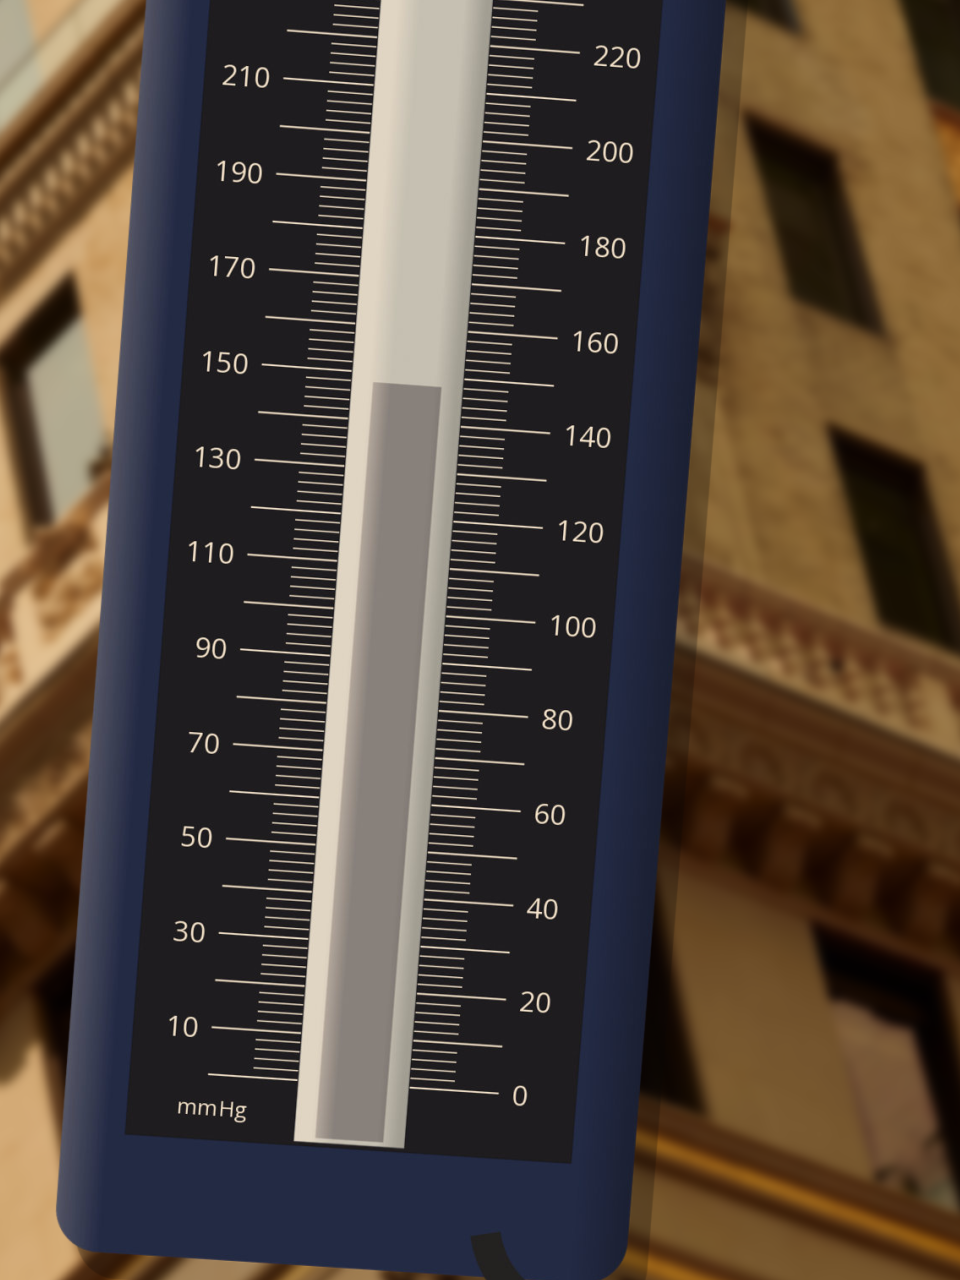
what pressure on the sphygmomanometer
148 mmHg
